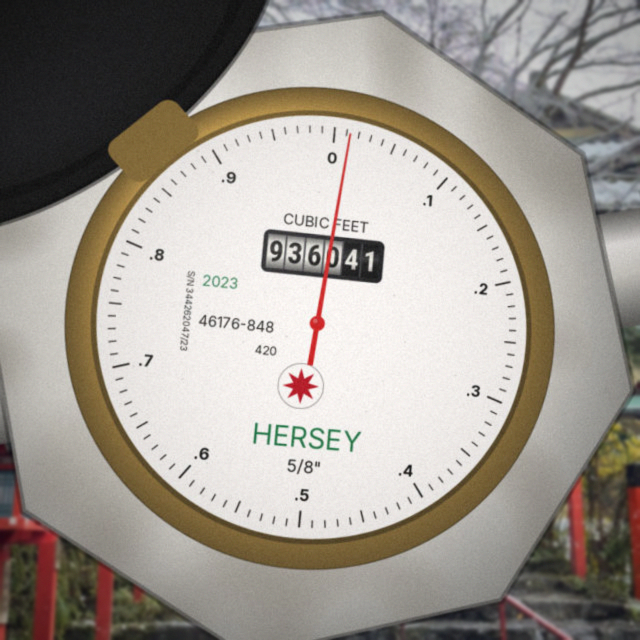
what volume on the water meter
936041.01 ft³
